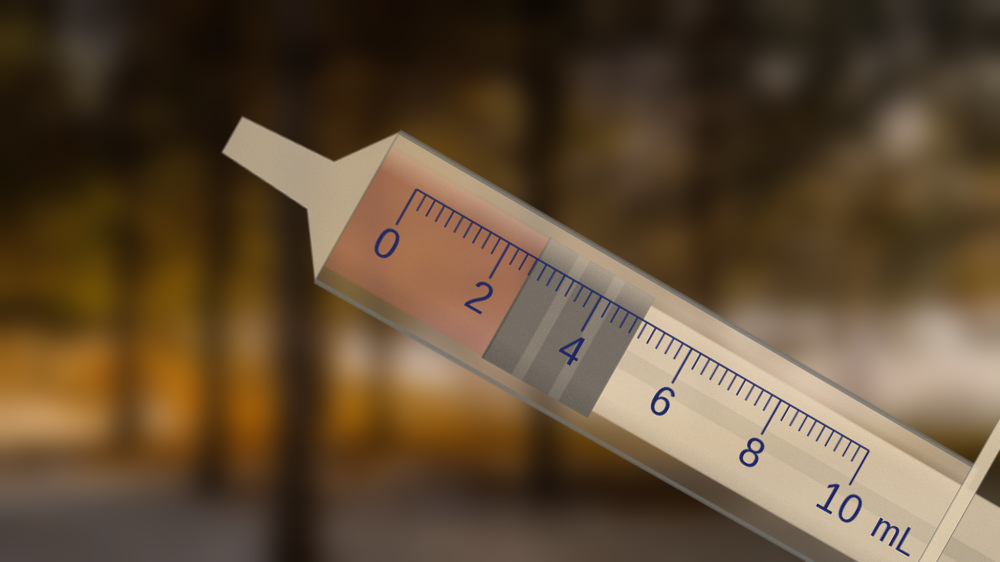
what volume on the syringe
2.6 mL
